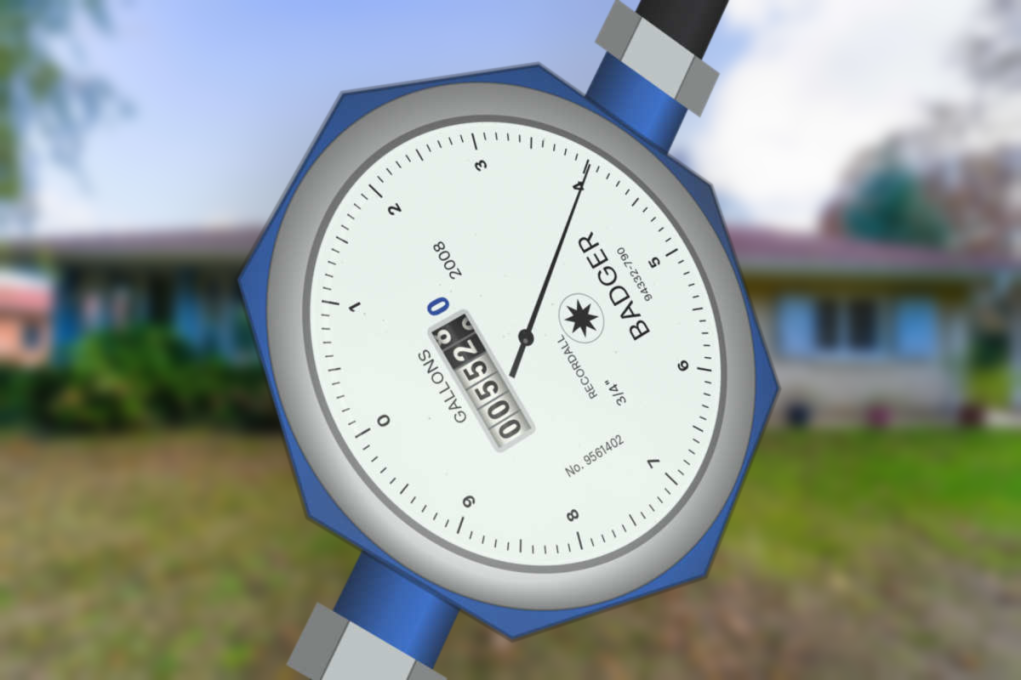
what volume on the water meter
55284.0 gal
